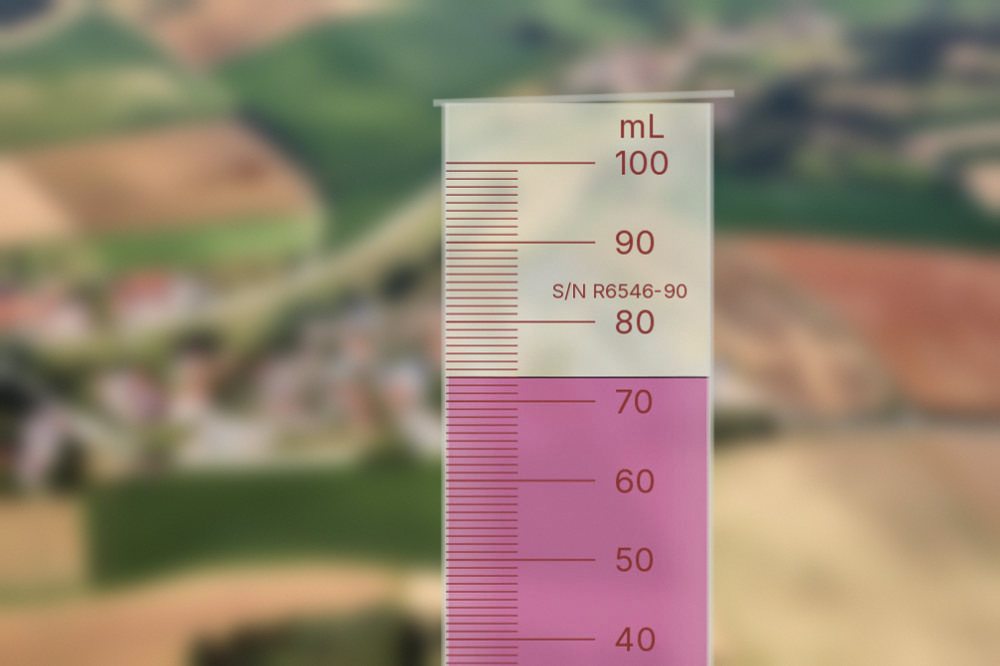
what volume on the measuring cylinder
73 mL
